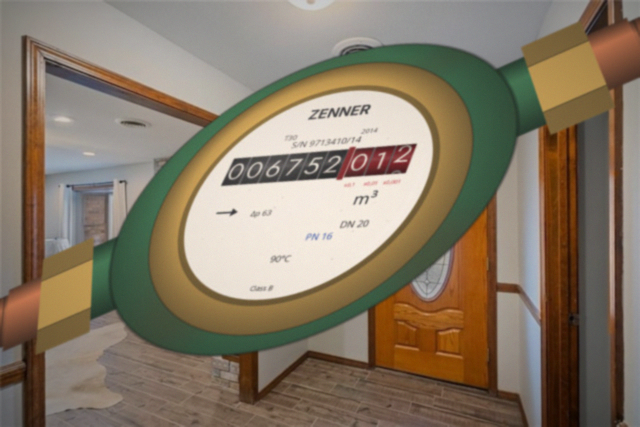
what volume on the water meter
6752.012 m³
